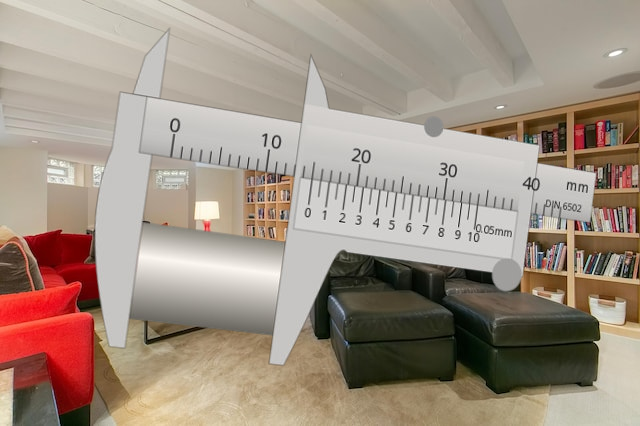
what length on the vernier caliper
15.0 mm
